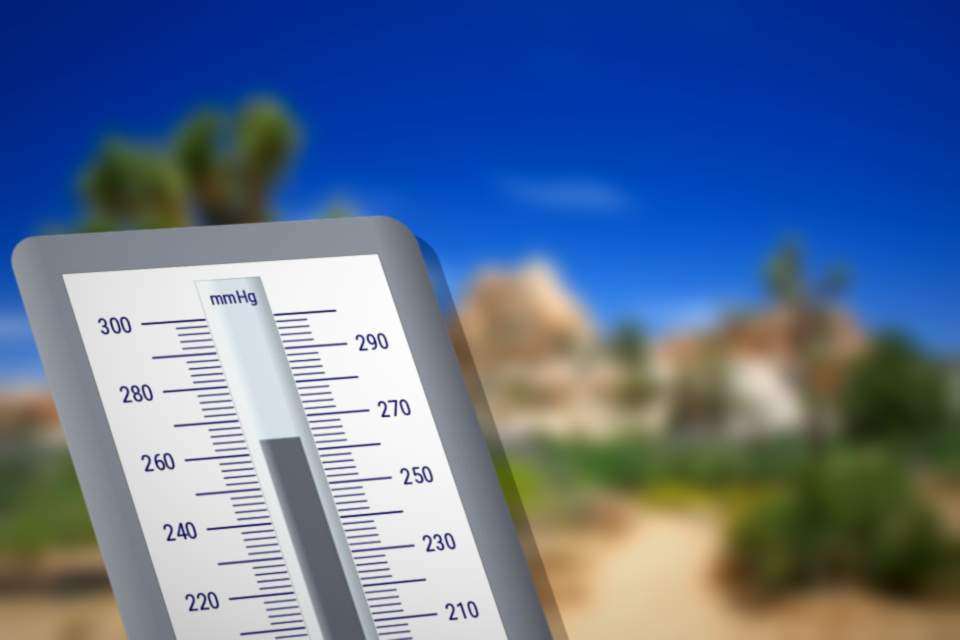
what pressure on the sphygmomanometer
264 mmHg
